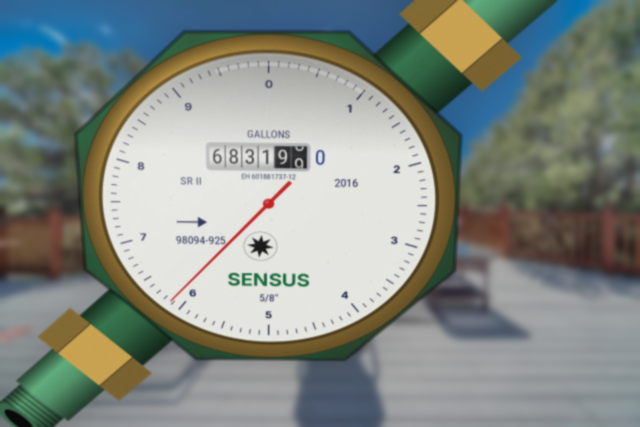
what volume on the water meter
6831986.1 gal
